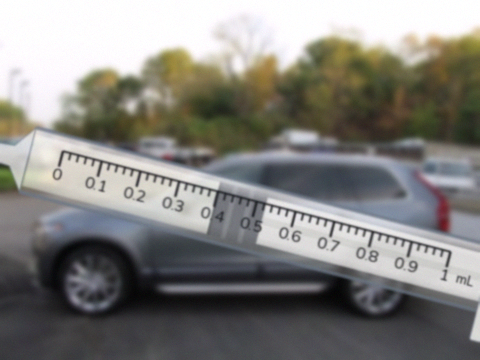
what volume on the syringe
0.4 mL
